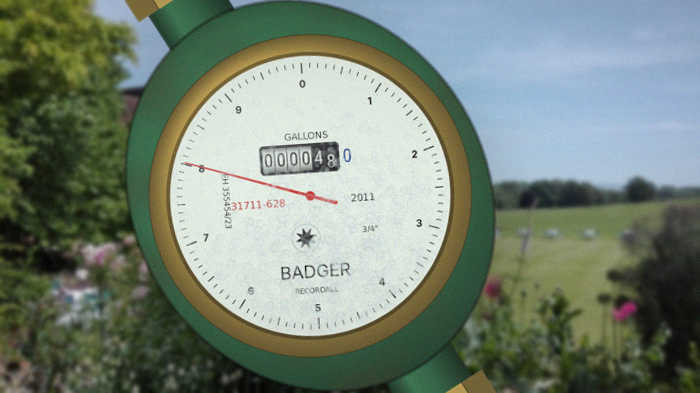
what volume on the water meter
478.0 gal
